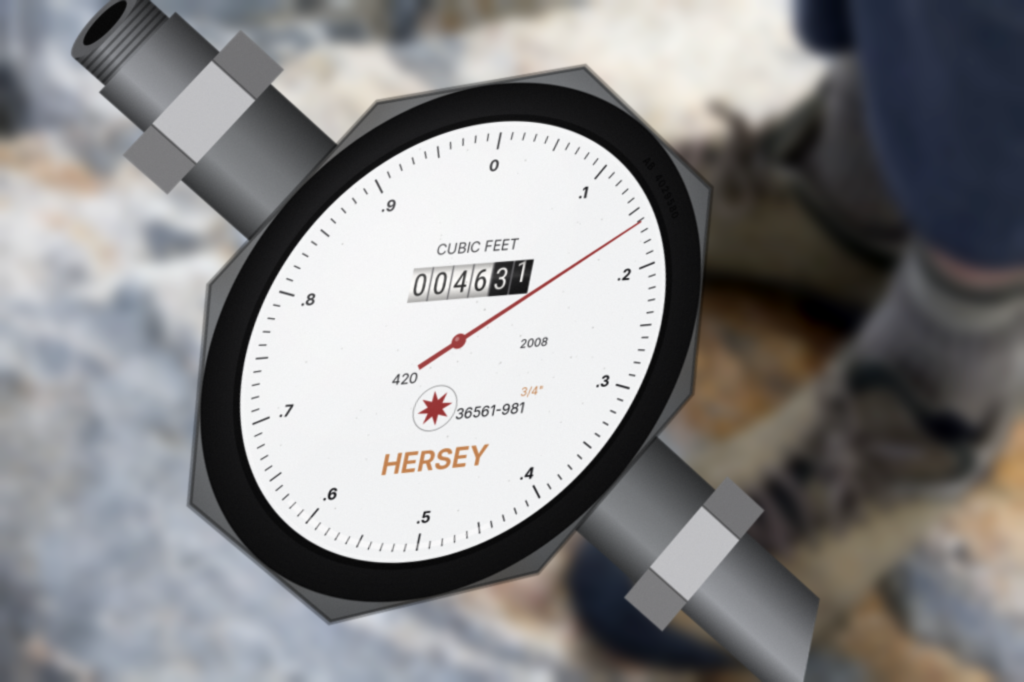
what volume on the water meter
4631.16 ft³
